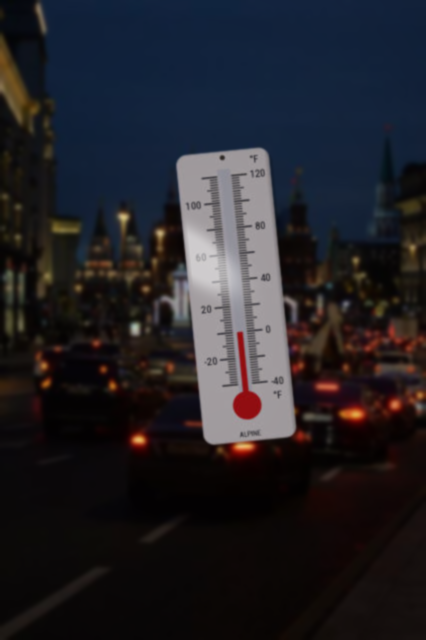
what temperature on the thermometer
0 °F
